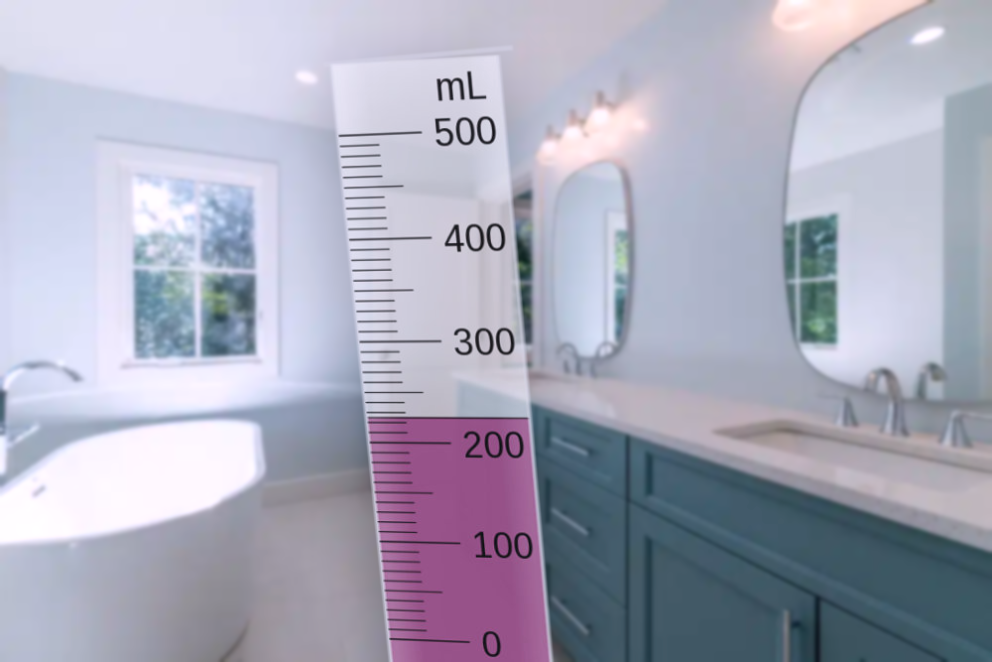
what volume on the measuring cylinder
225 mL
